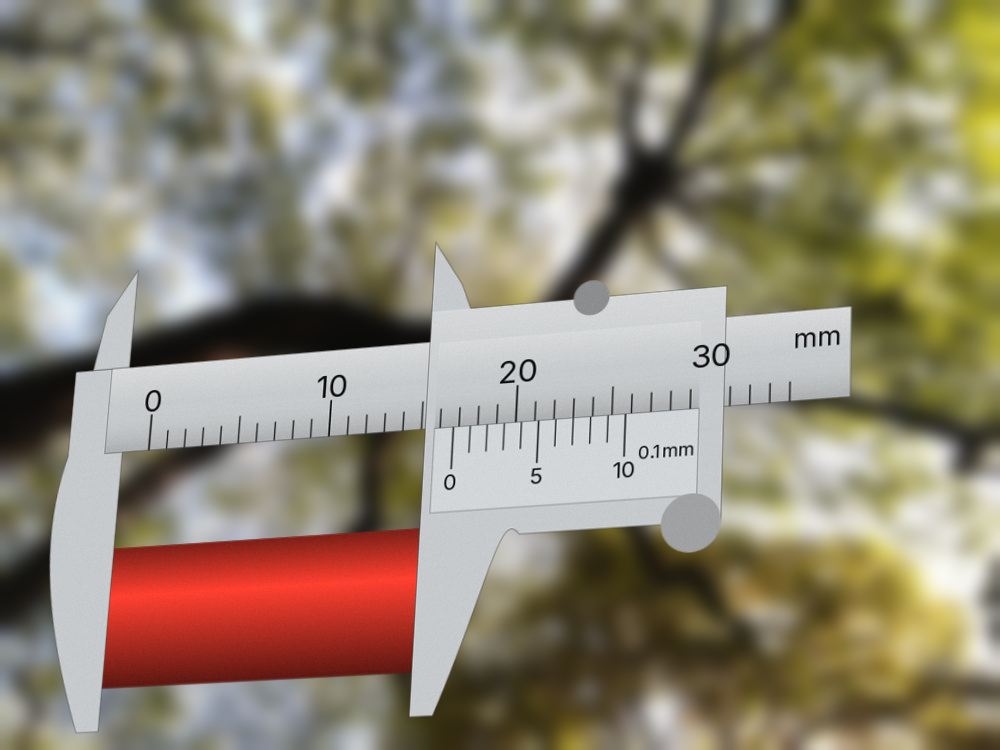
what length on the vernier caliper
16.7 mm
